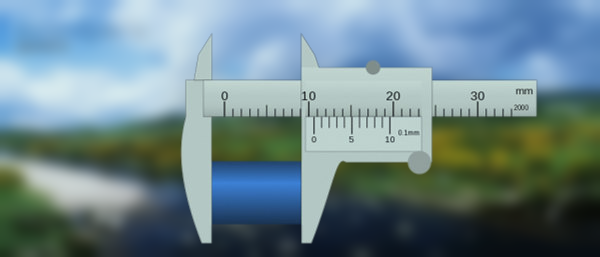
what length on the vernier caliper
10.6 mm
